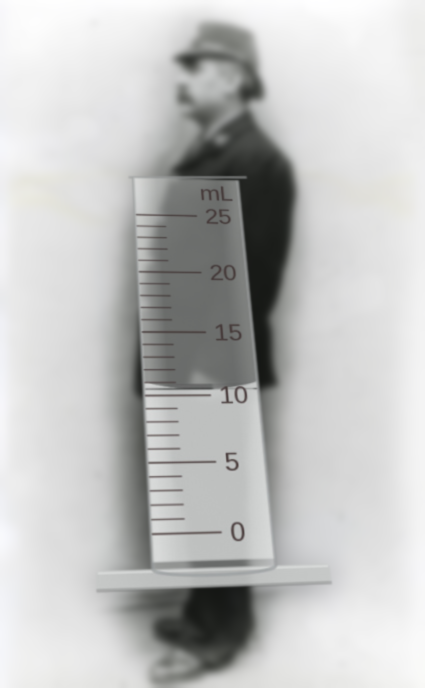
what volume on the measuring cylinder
10.5 mL
